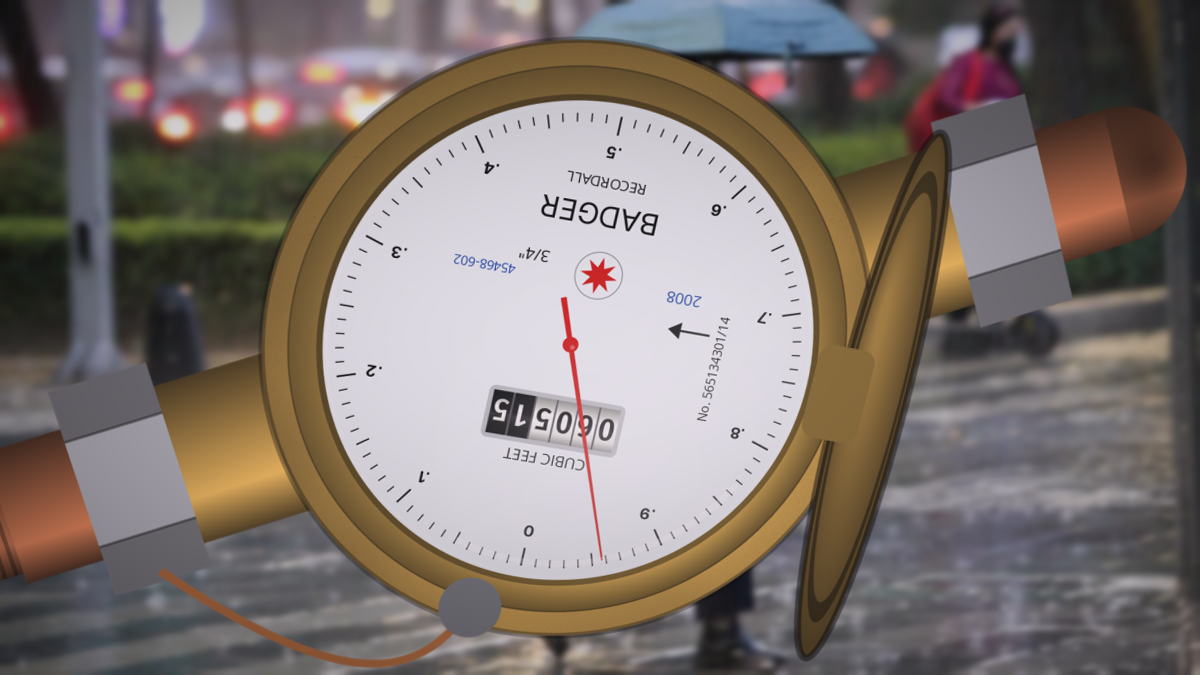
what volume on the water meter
60514.94 ft³
